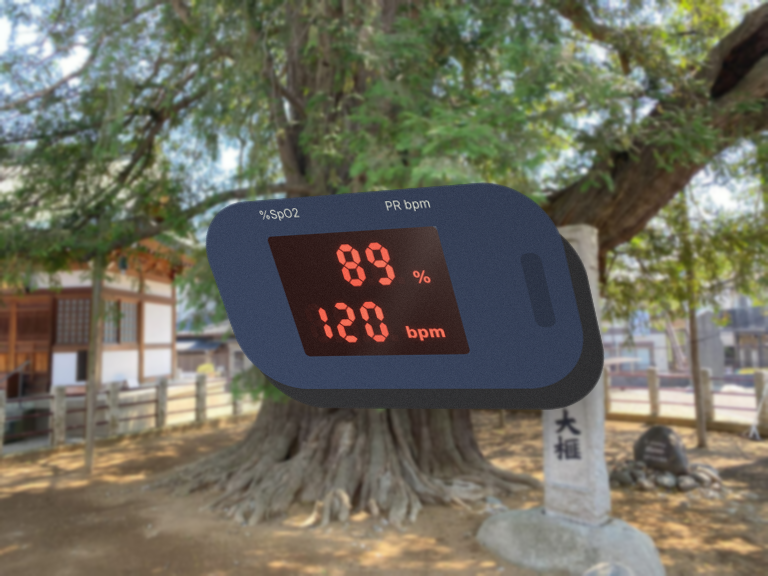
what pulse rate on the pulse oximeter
120 bpm
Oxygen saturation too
89 %
